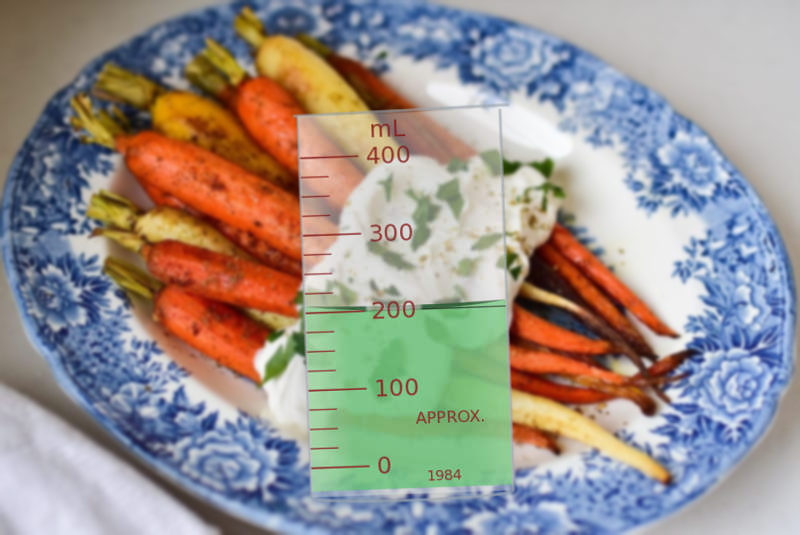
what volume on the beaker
200 mL
